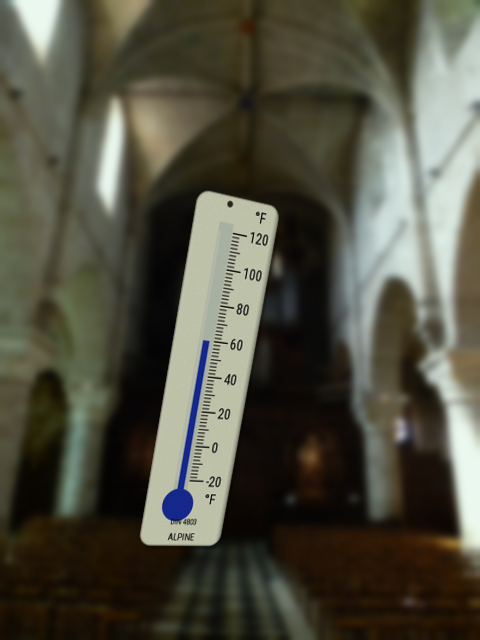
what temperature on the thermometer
60 °F
